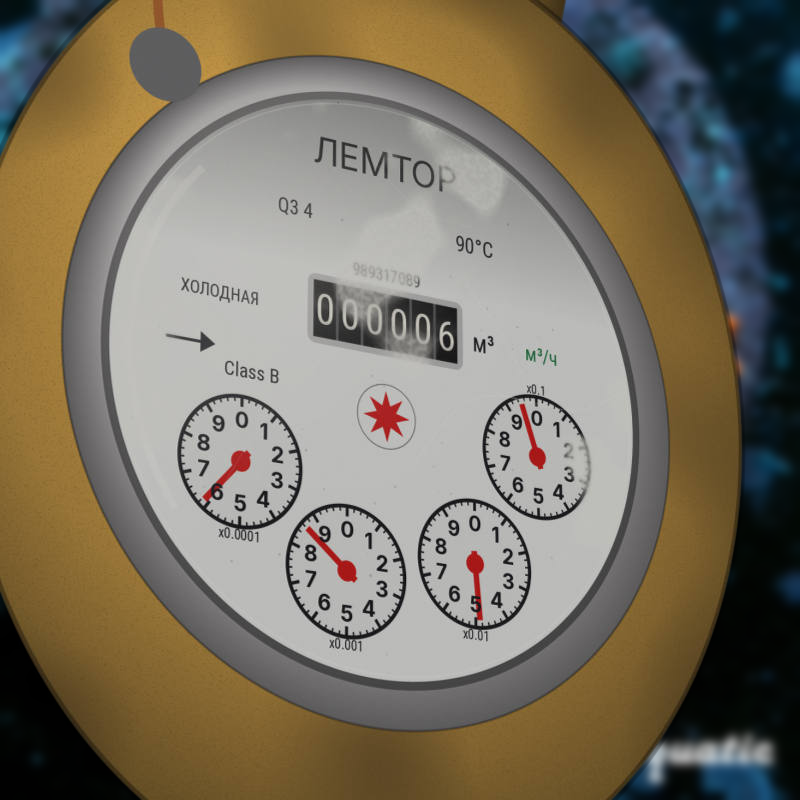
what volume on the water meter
5.9486 m³
